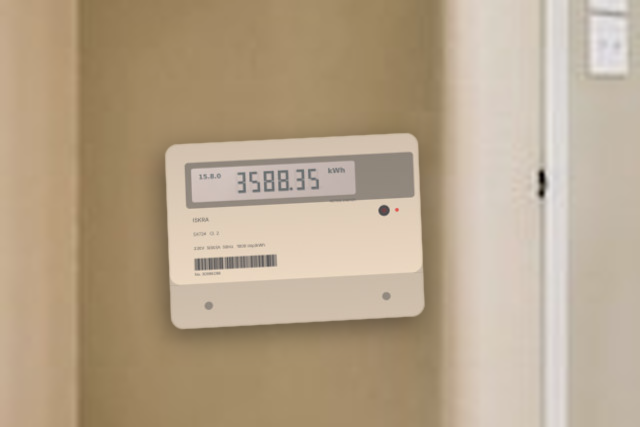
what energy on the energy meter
3588.35 kWh
